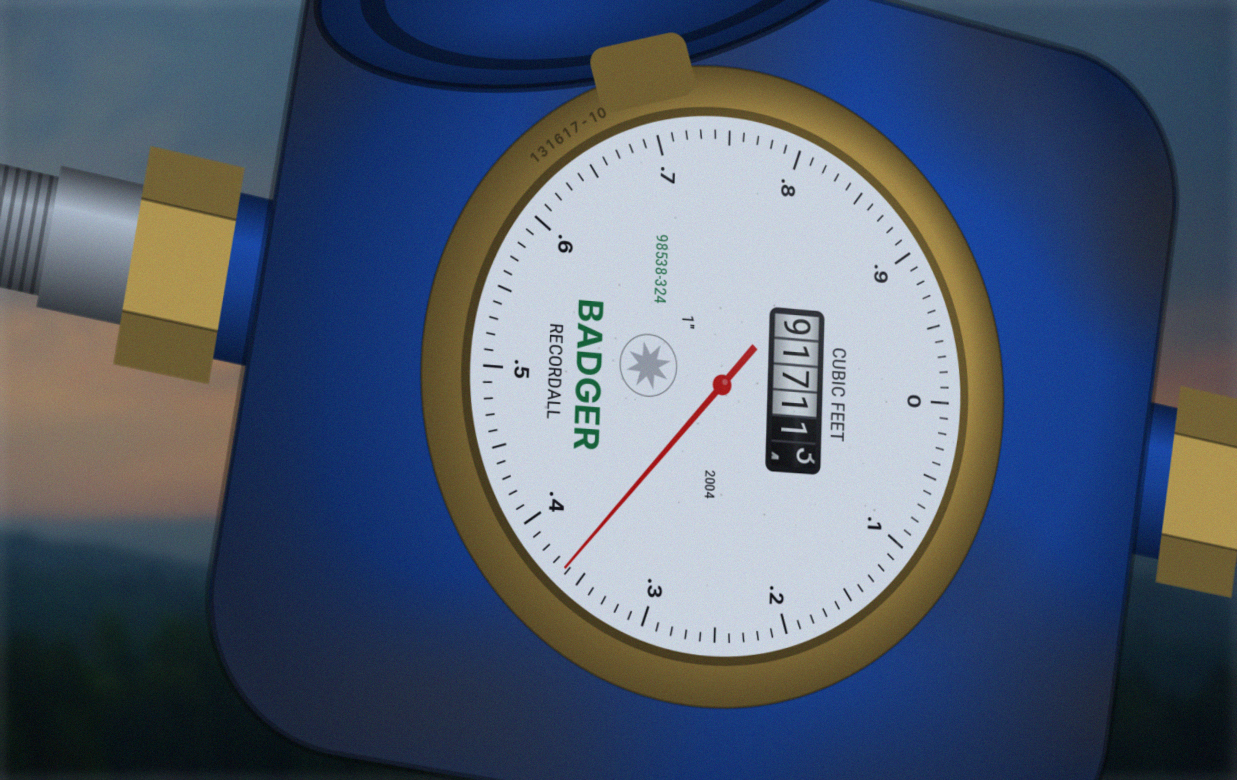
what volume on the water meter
917113.36 ft³
